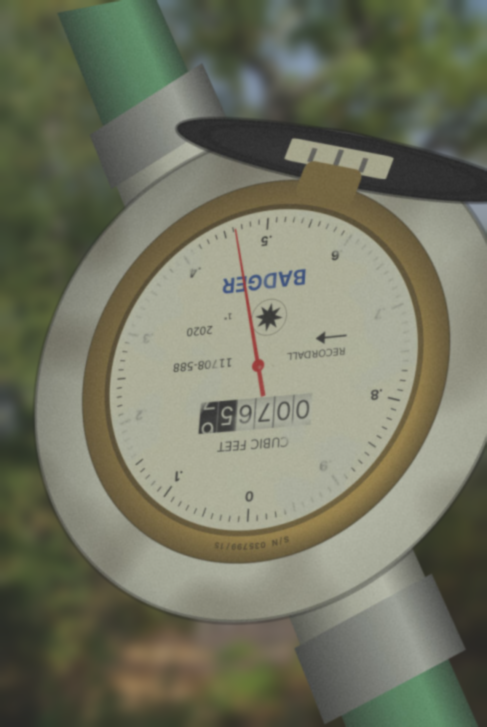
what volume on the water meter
7656.46 ft³
